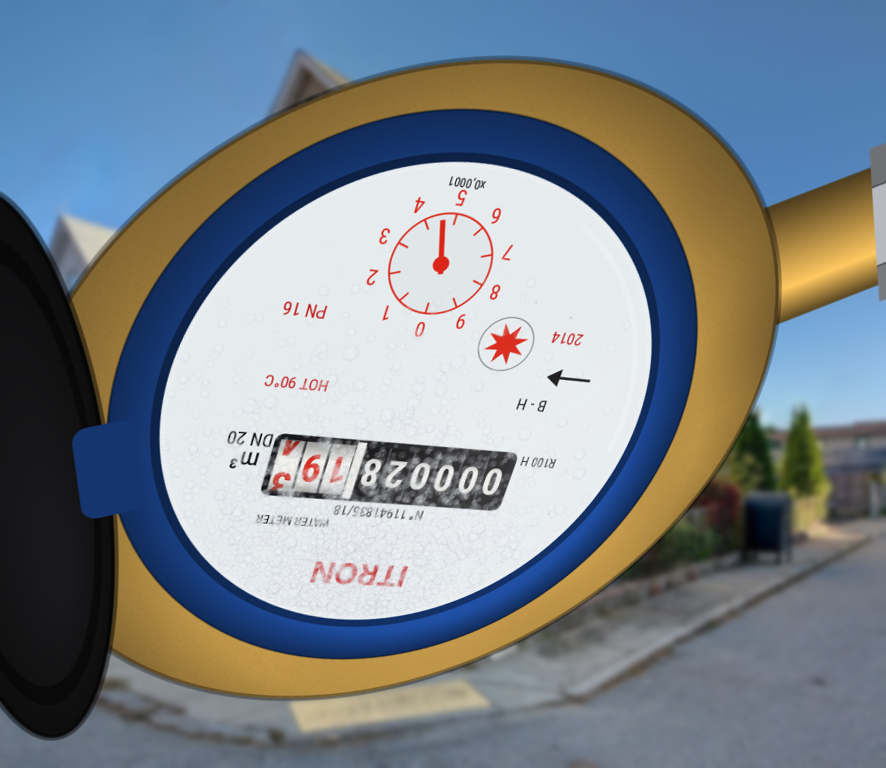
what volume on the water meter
28.1934 m³
